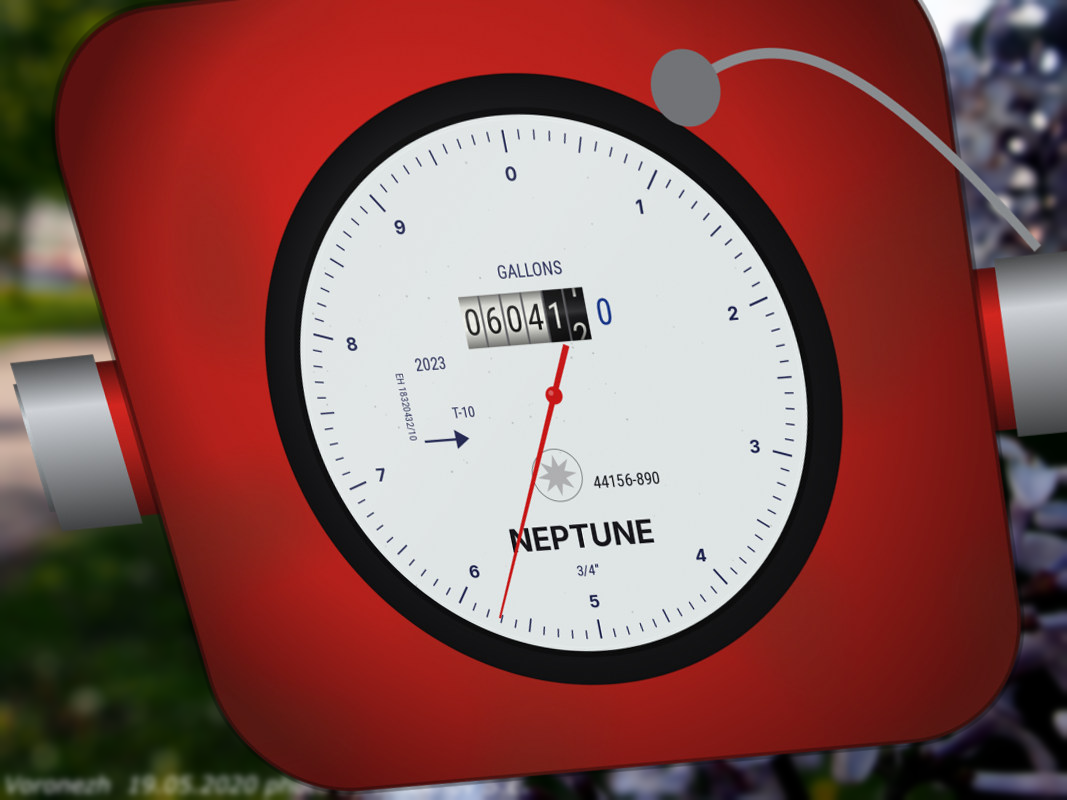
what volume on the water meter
604115.7 gal
